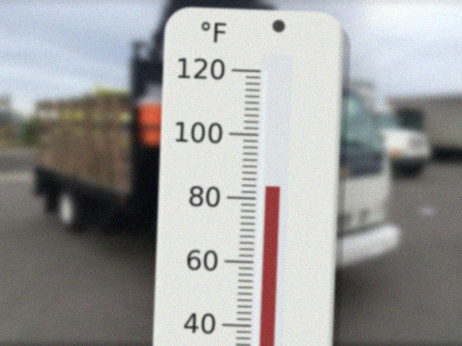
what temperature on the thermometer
84 °F
